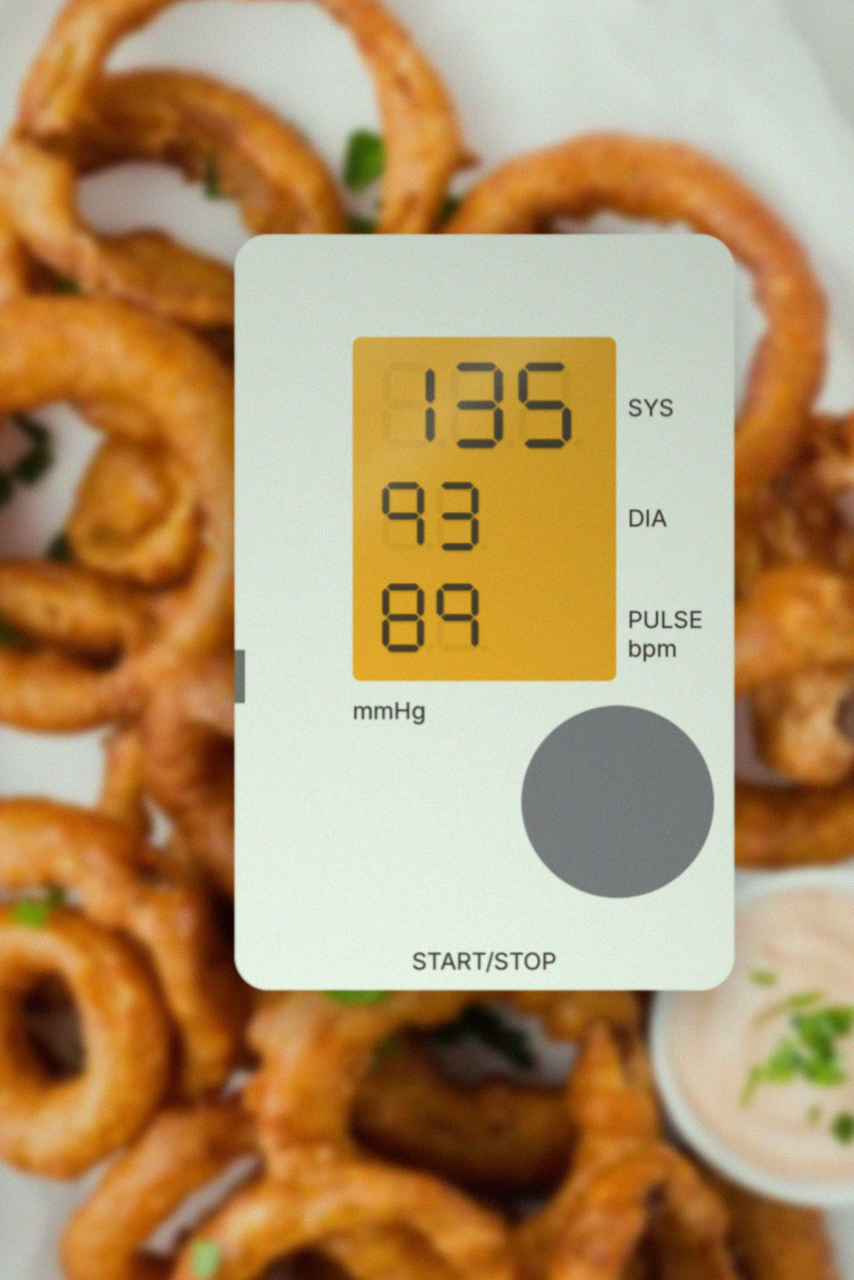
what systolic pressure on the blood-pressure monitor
135 mmHg
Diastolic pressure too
93 mmHg
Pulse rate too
89 bpm
